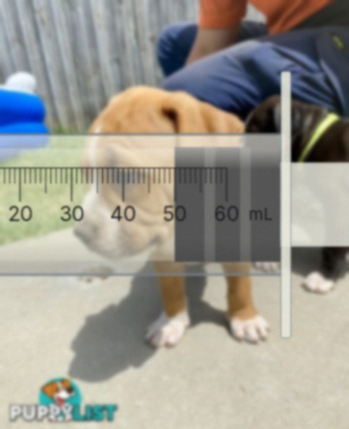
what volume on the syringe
50 mL
